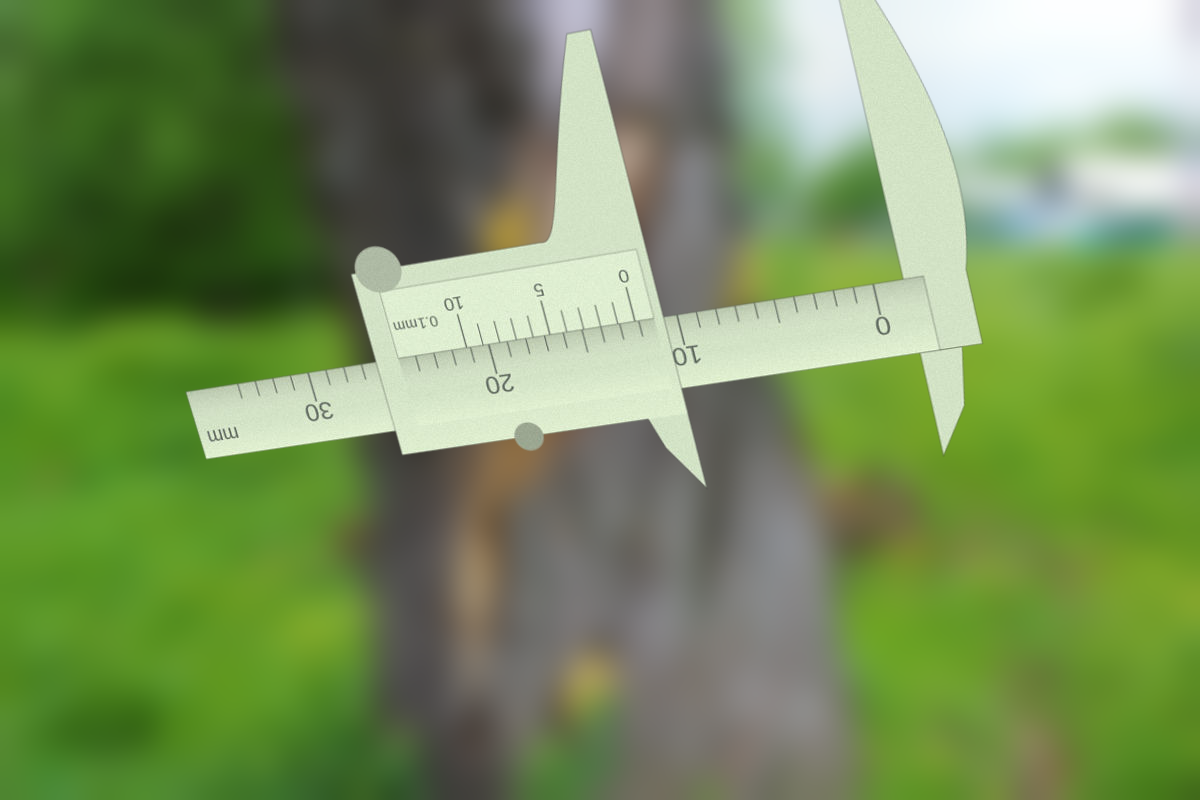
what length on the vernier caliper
12.2 mm
